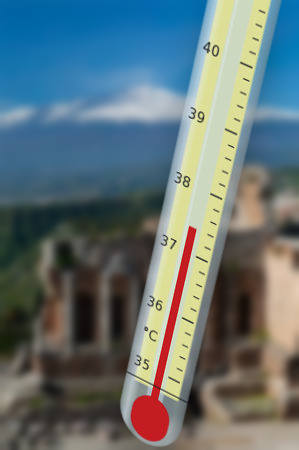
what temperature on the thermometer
37.4 °C
